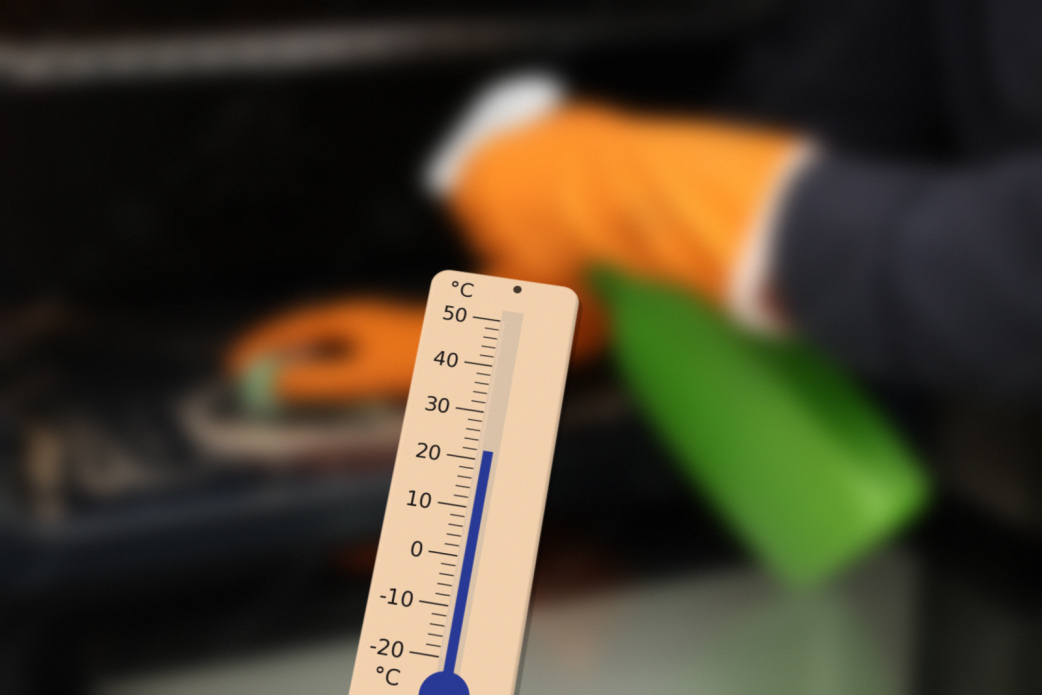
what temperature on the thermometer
22 °C
